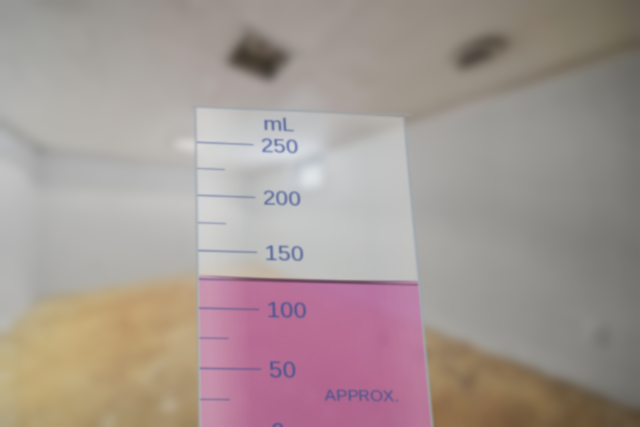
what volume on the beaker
125 mL
